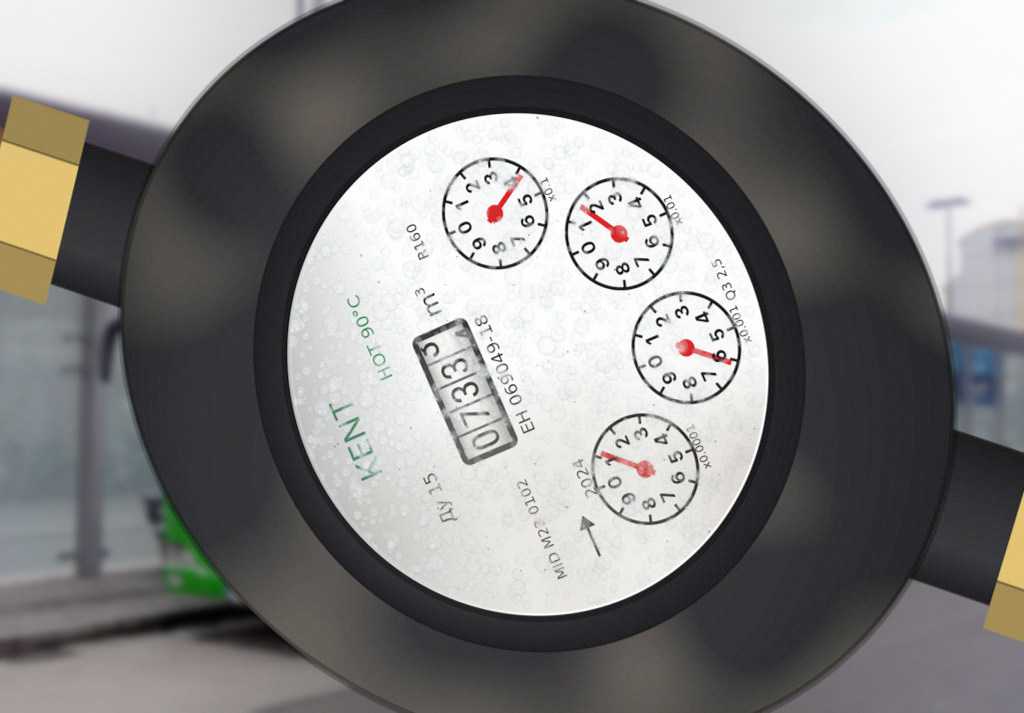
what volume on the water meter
7333.4161 m³
